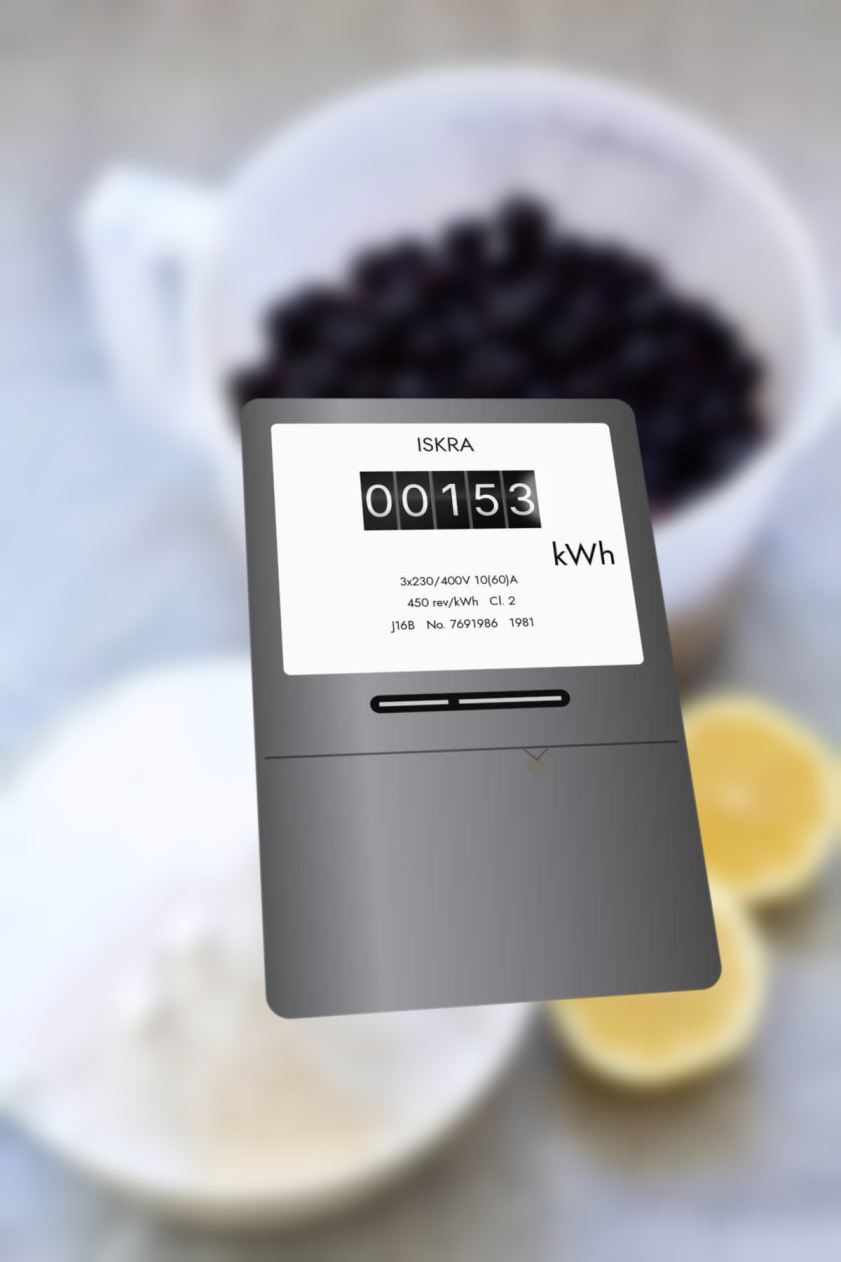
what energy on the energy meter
153 kWh
